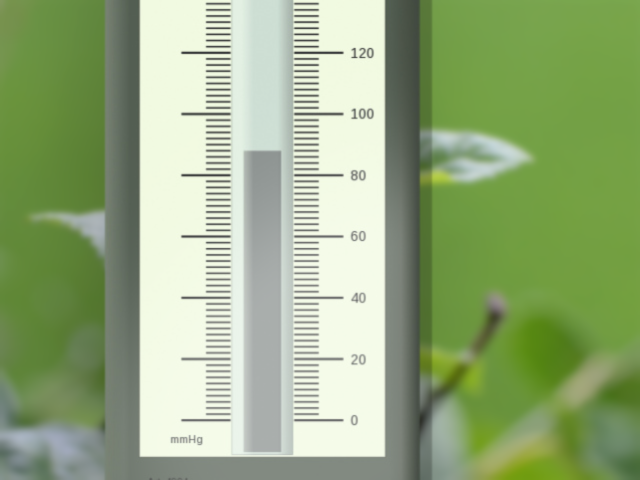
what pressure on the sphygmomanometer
88 mmHg
